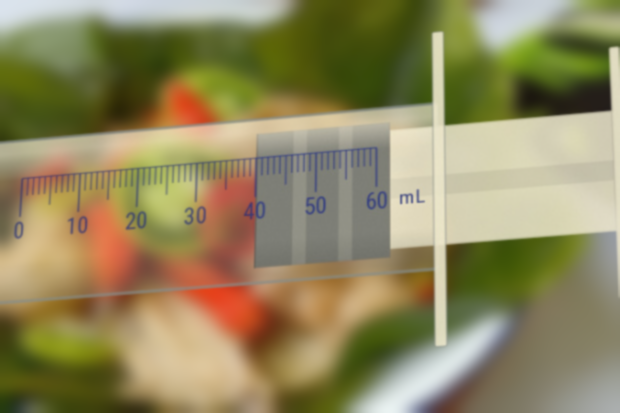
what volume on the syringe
40 mL
